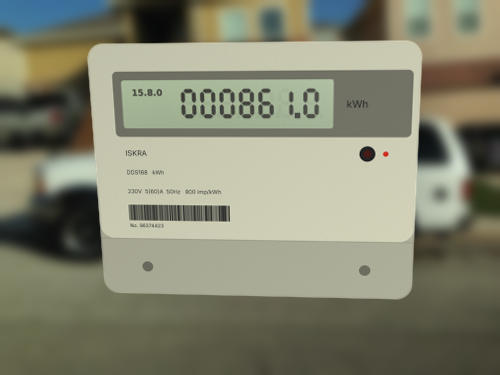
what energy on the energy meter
861.0 kWh
